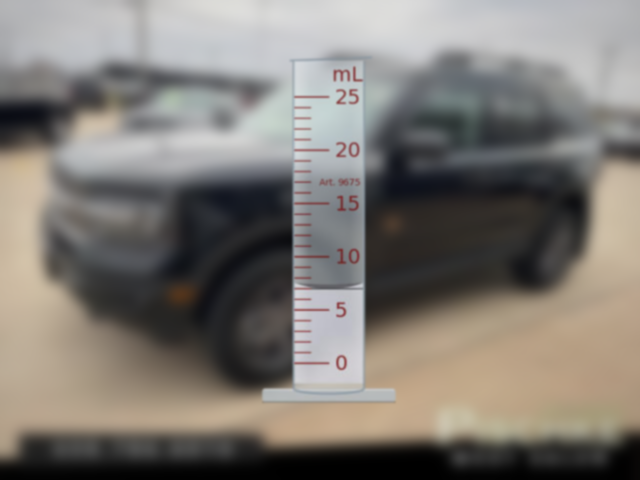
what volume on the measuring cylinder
7 mL
